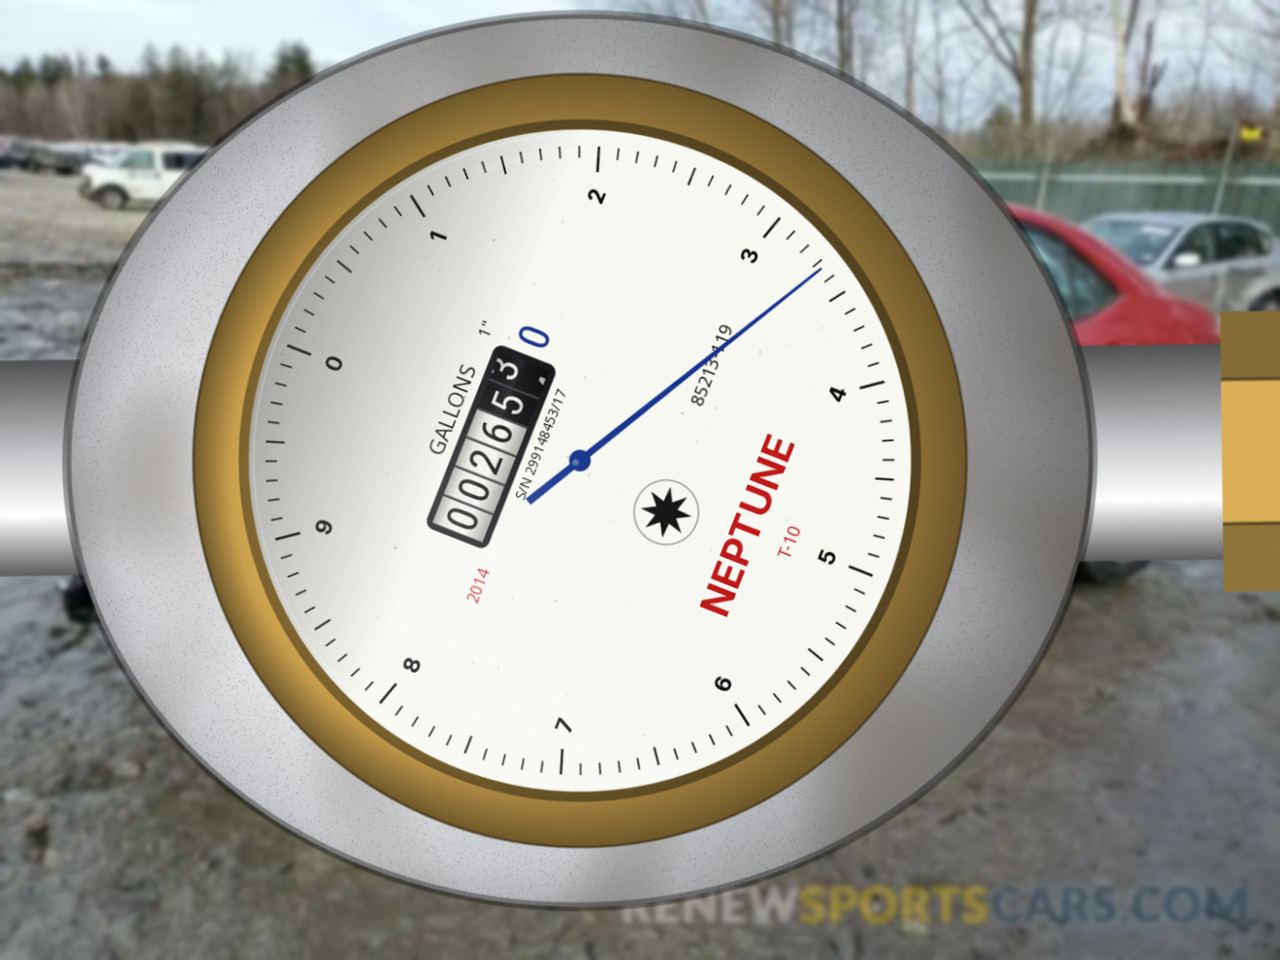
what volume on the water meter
26533.3 gal
